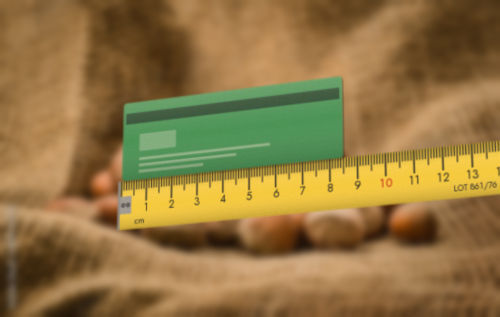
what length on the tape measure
8.5 cm
